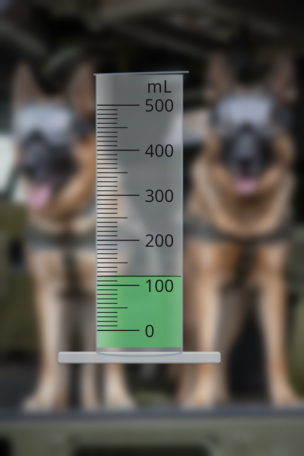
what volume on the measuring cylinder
120 mL
